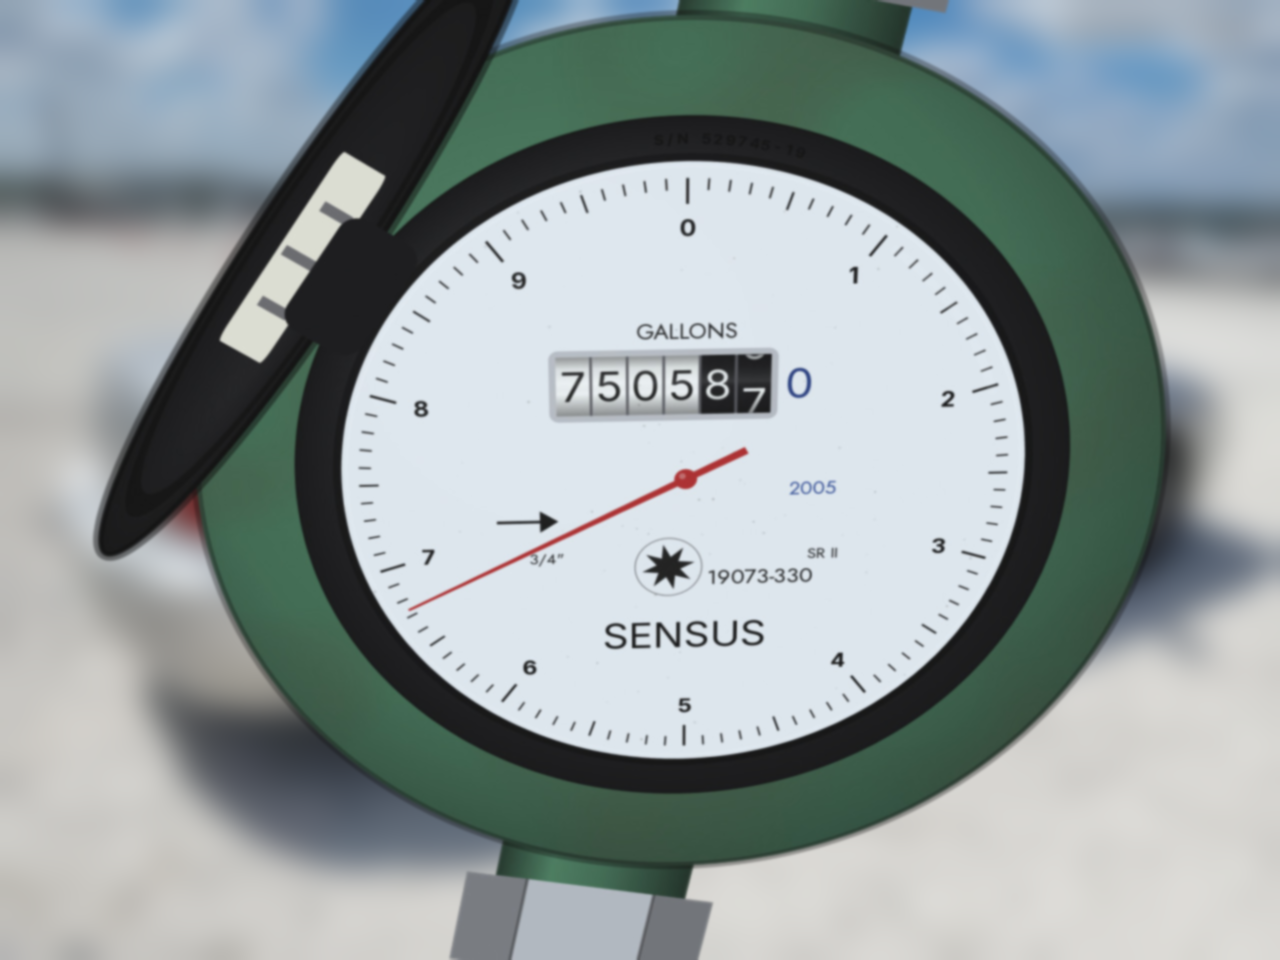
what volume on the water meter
7505866.7 gal
